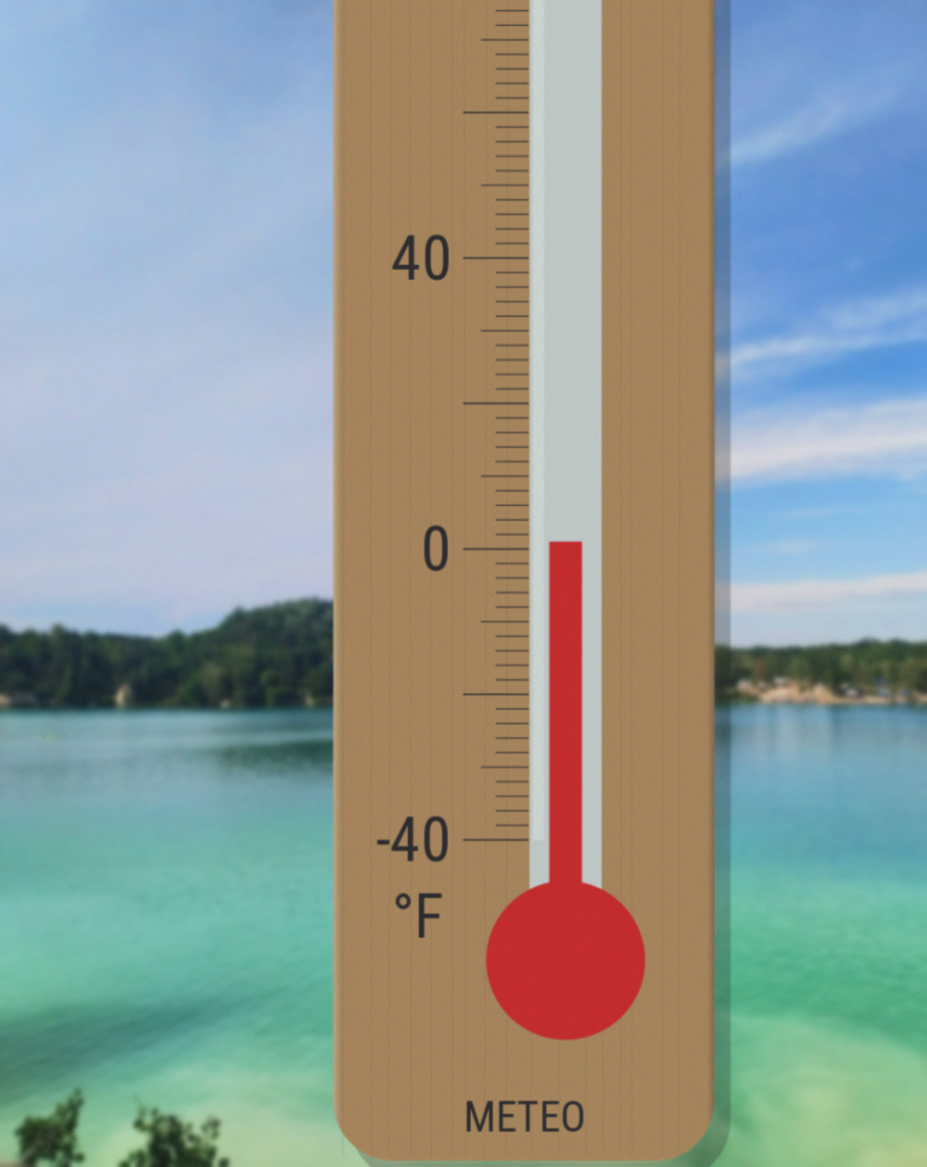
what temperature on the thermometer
1 °F
